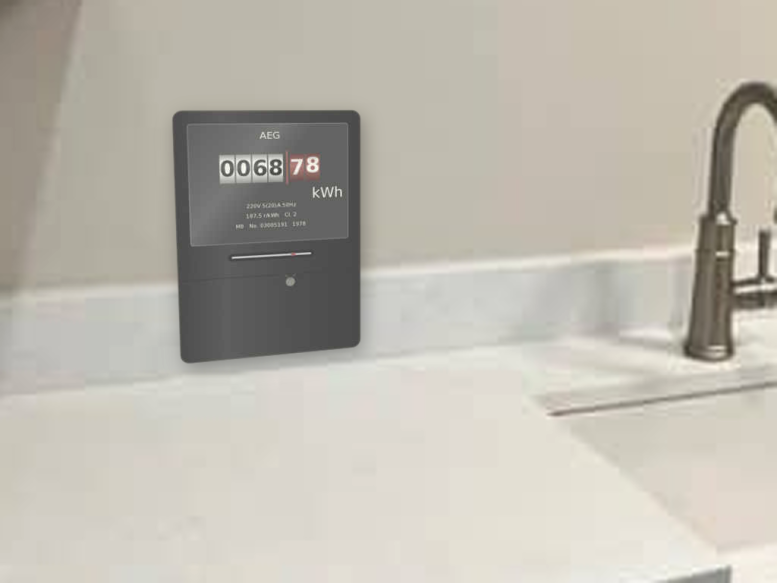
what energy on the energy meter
68.78 kWh
